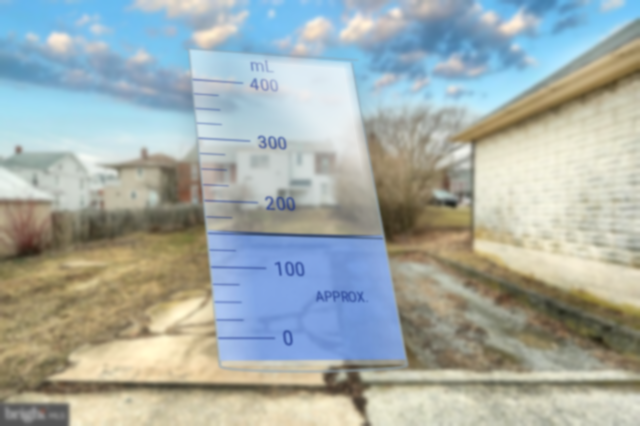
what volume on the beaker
150 mL
